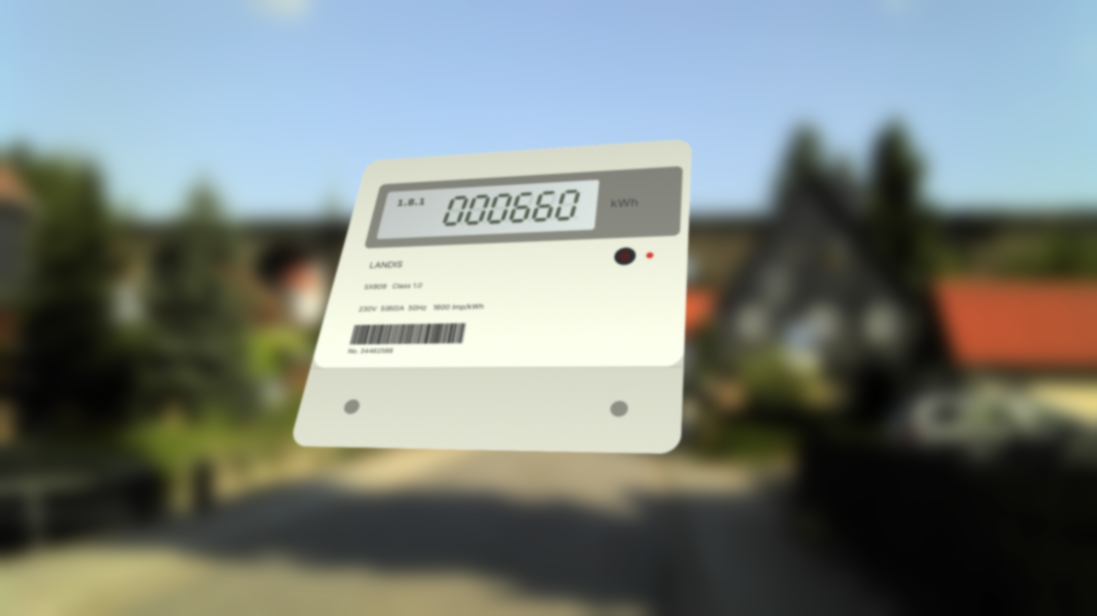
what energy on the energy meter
660 kWh
